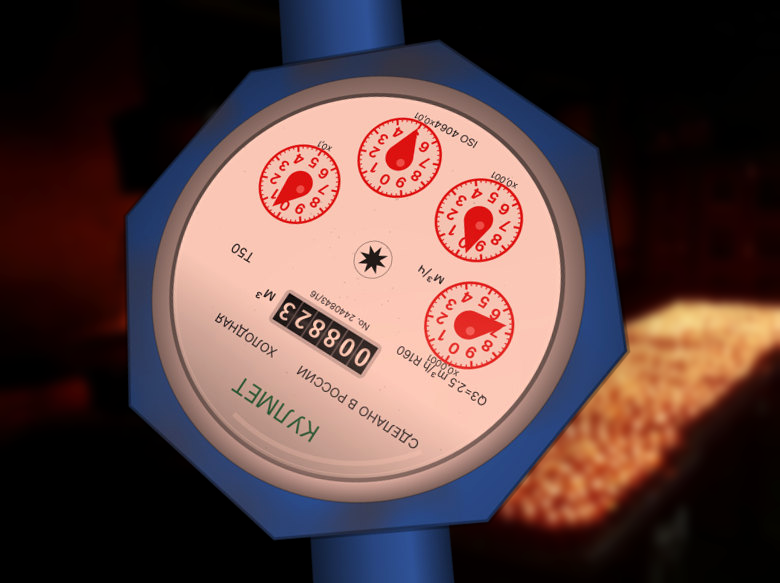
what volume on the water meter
8823.0496 m³
